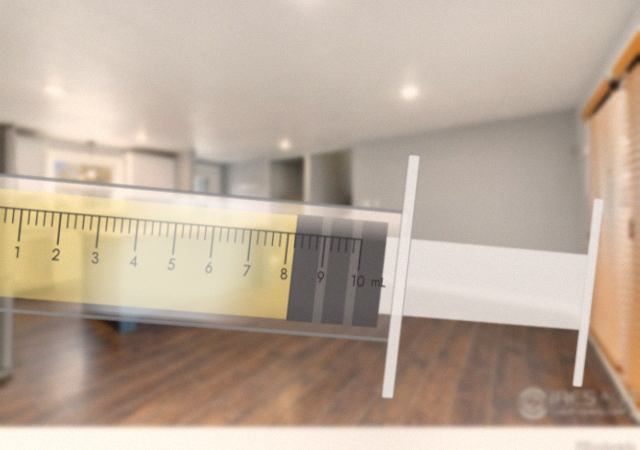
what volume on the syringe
8.2 mL
